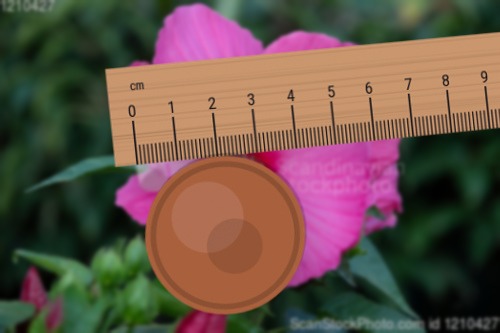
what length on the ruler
4 cm
